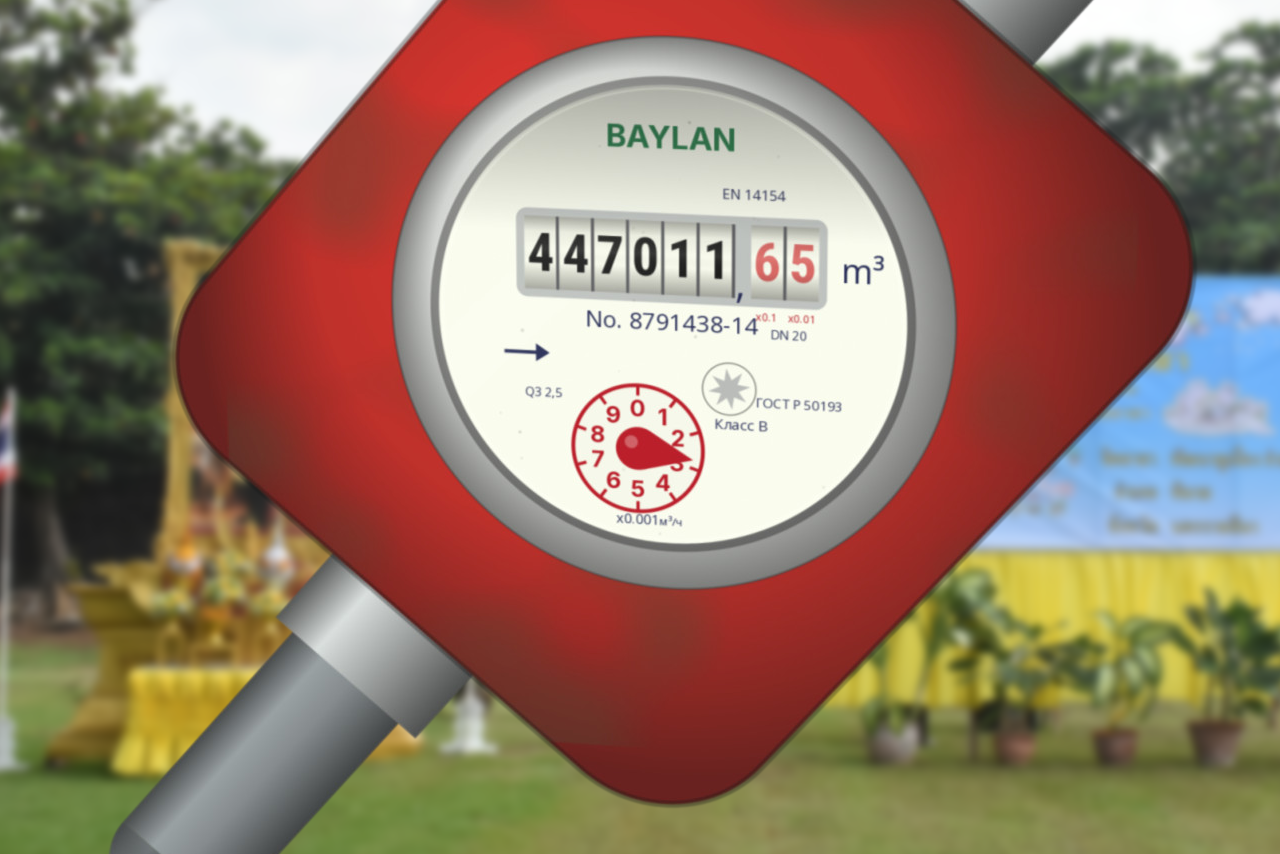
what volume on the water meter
447011.652 m³
